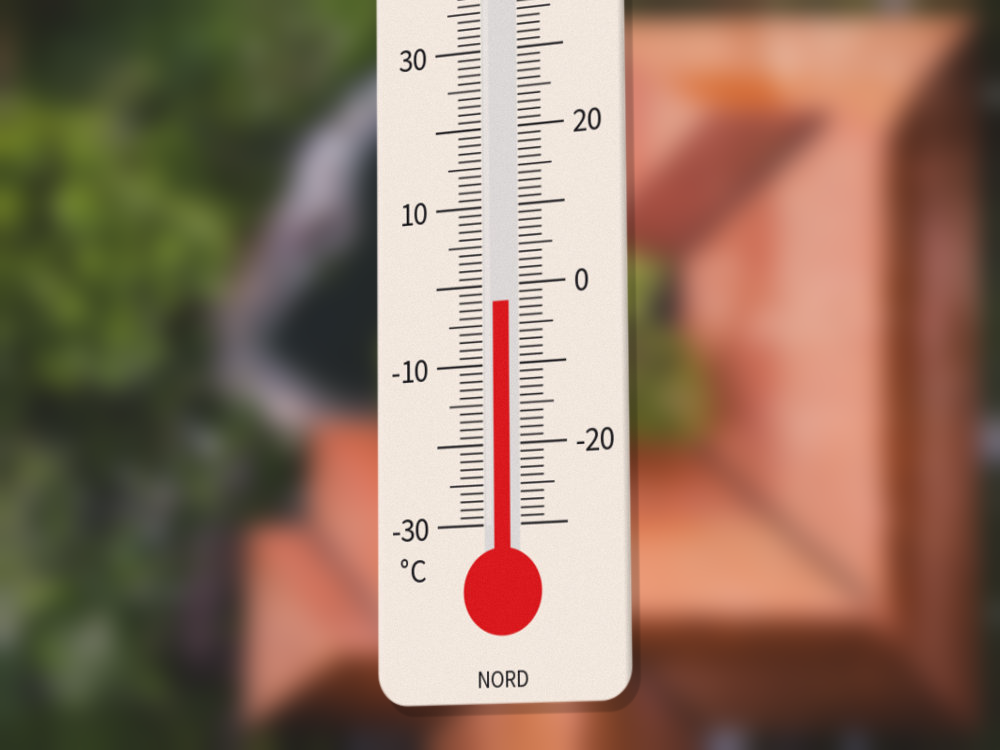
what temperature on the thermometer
-2 °C
